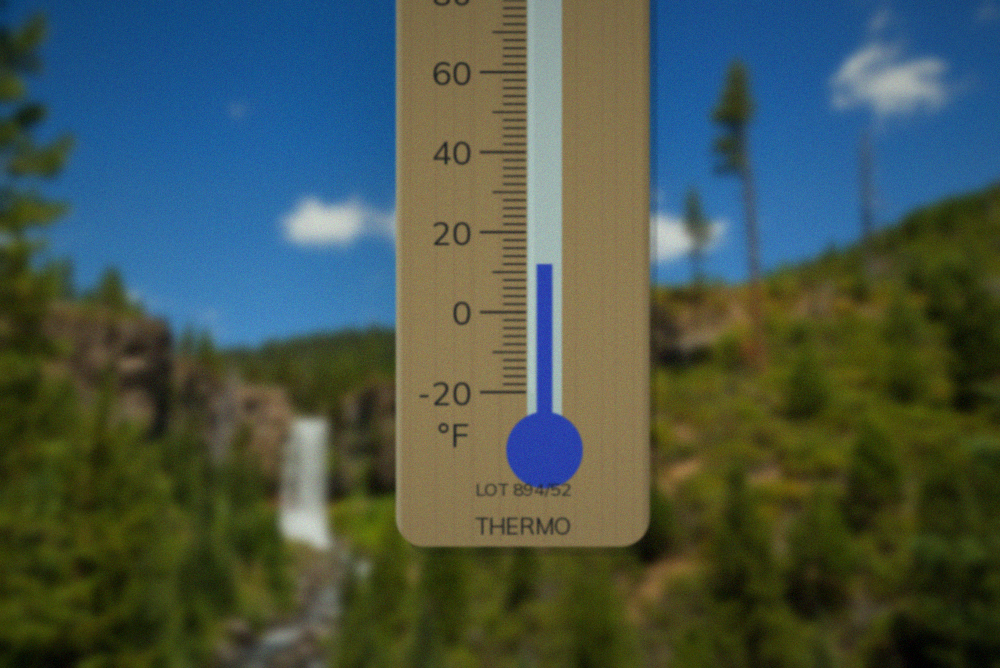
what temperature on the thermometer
12 °F
